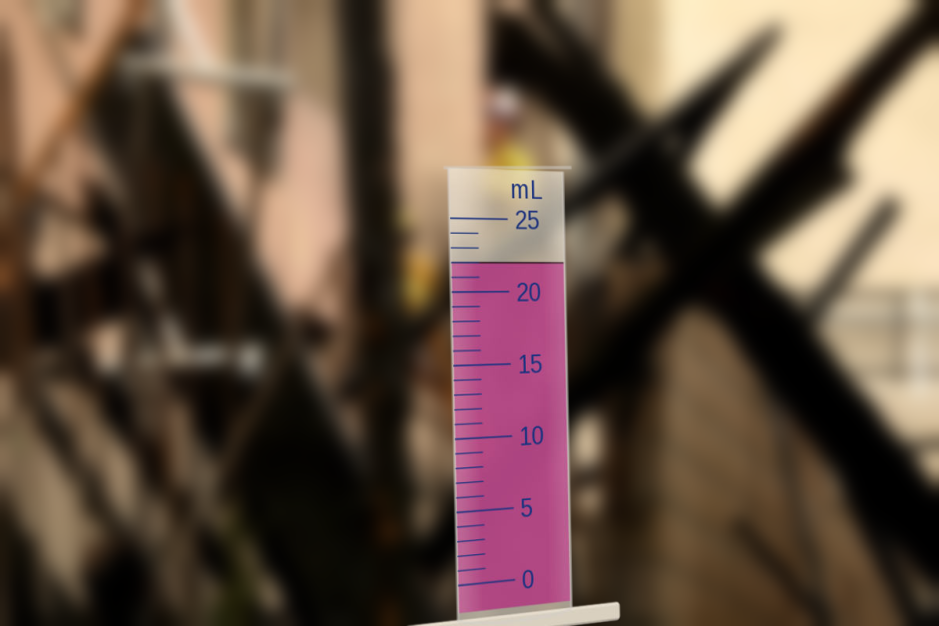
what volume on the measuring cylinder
22 mL
